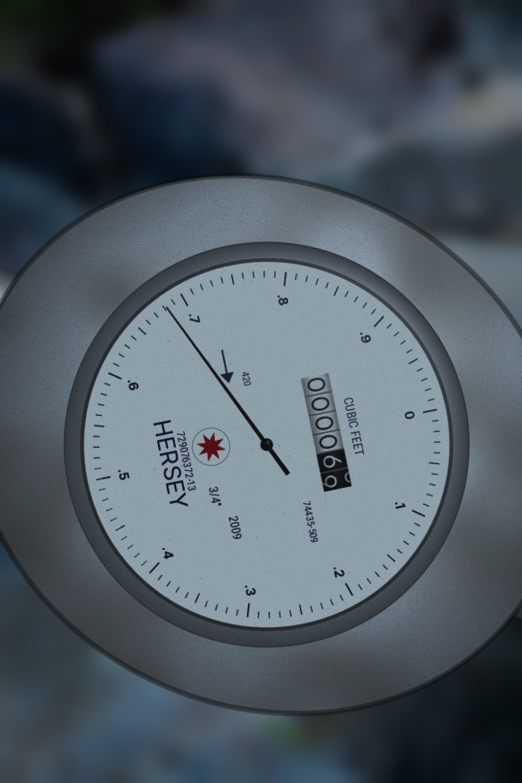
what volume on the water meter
68.68 ft³
